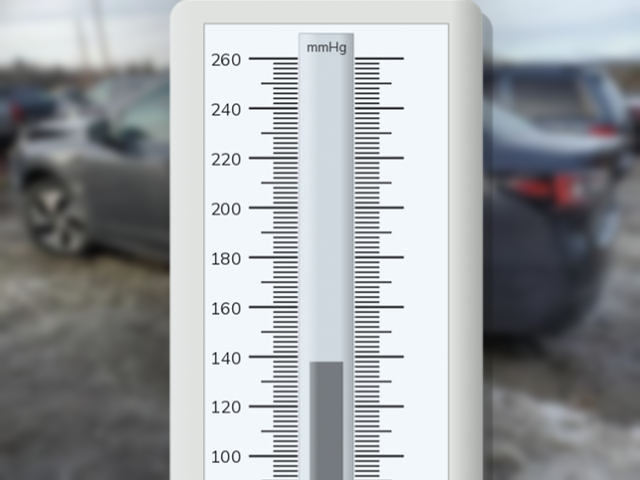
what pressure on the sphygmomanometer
138 mmHg
